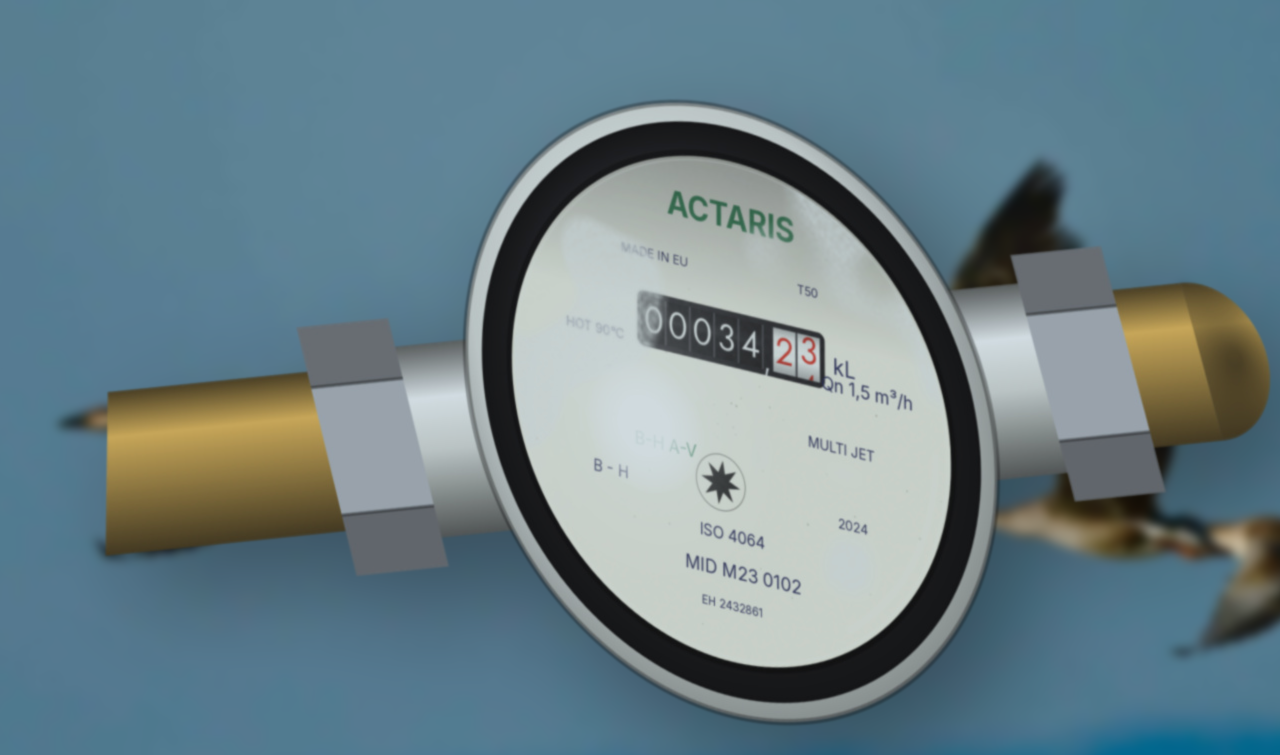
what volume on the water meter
34.23 kL
